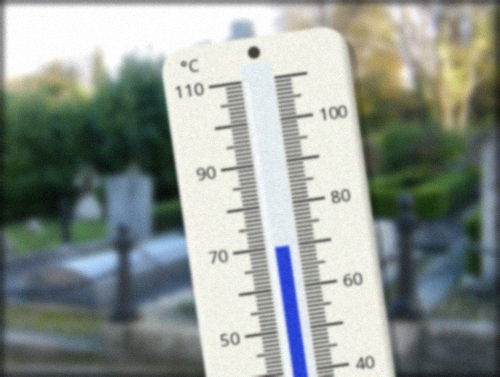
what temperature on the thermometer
70 °C
